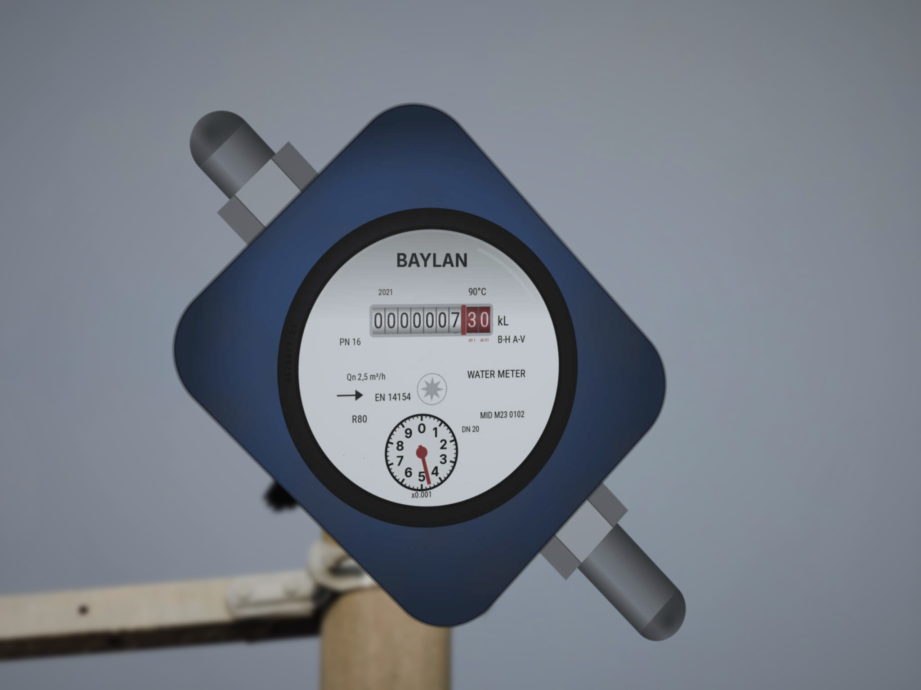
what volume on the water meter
7.304 kL
